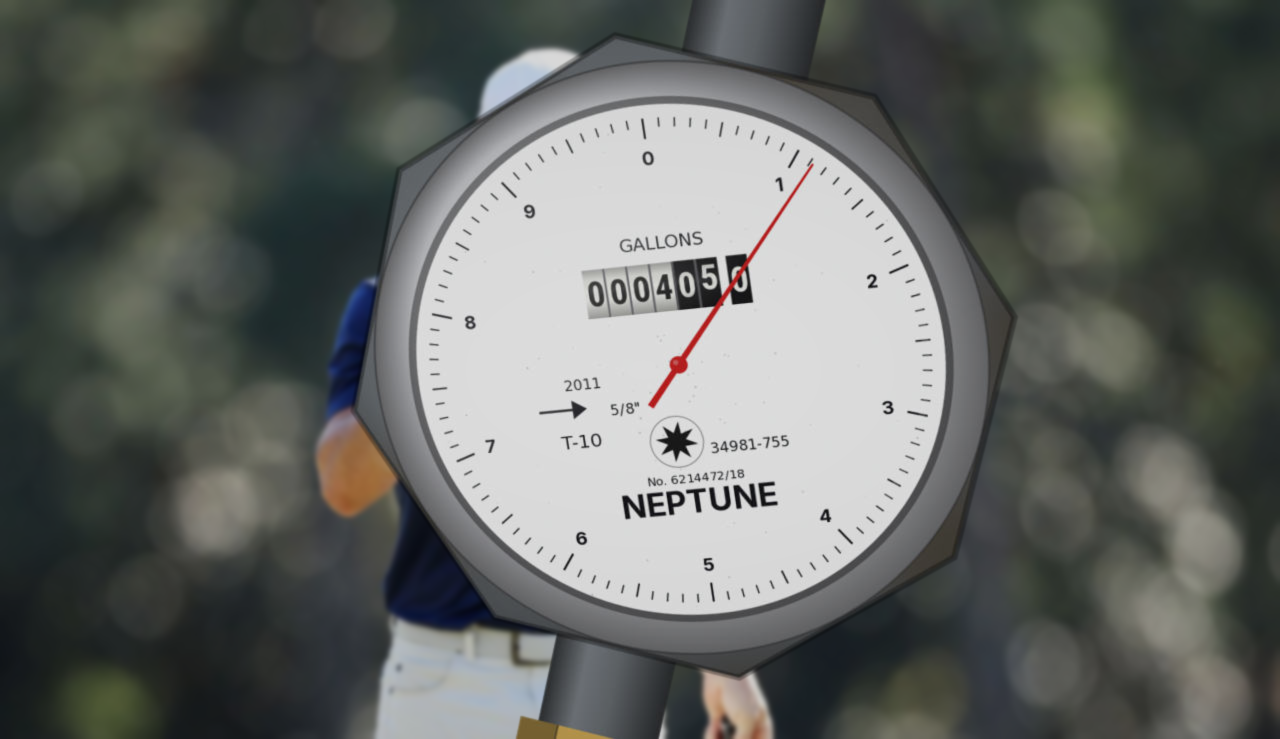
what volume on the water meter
4051.1 gal
